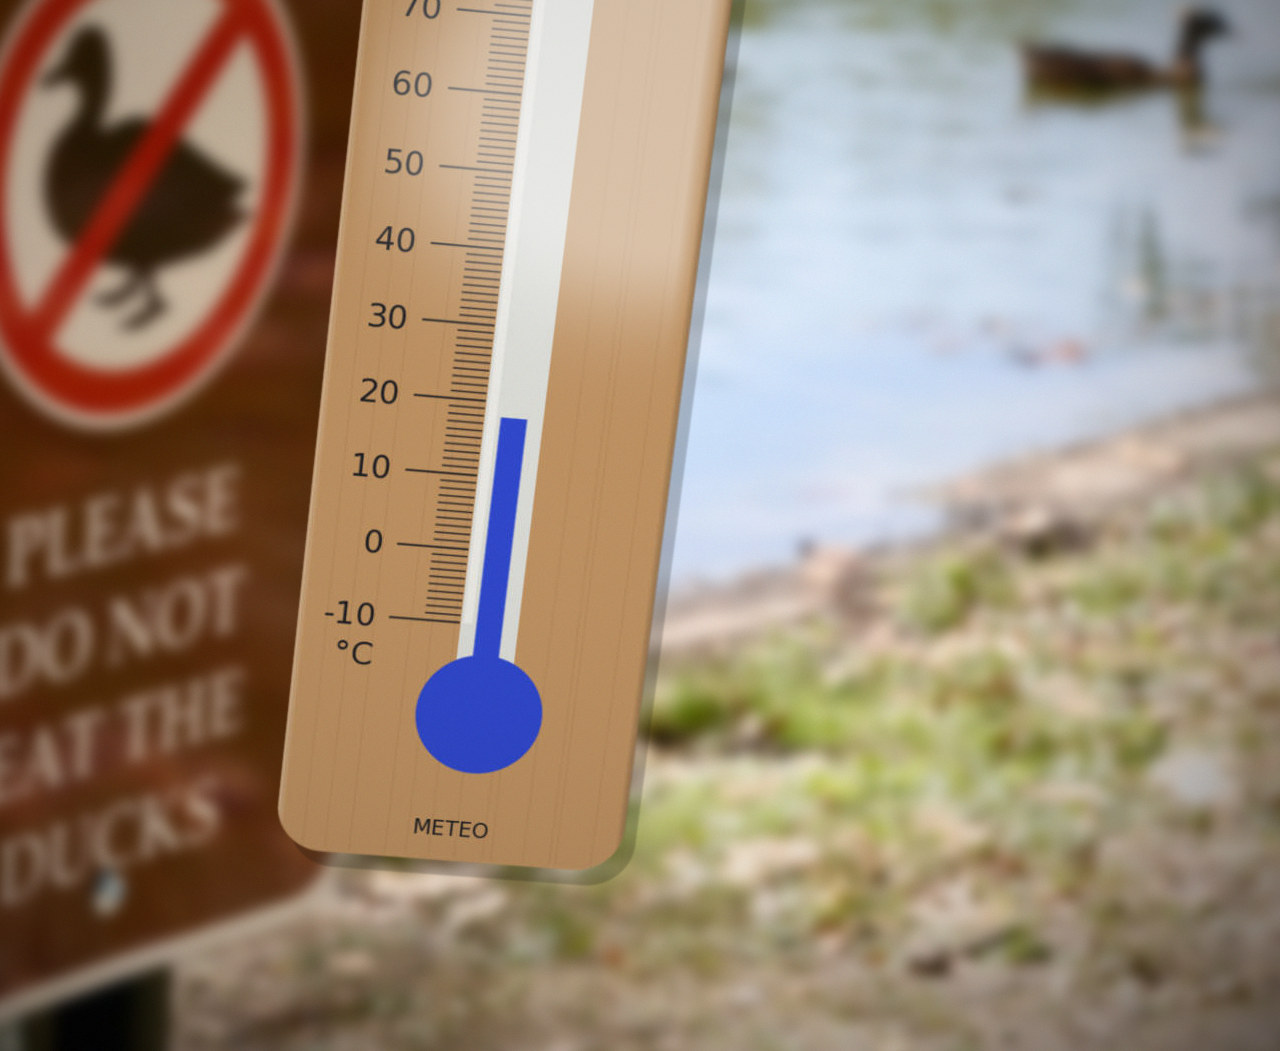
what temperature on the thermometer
18 °C
